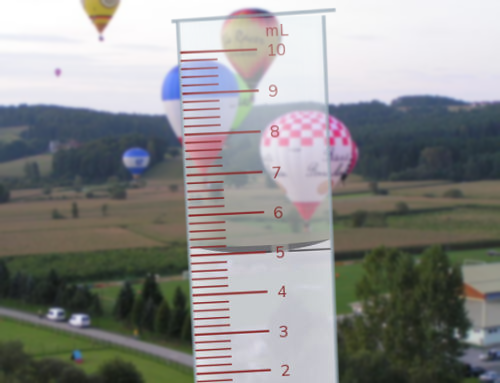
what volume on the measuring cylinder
5 mL
